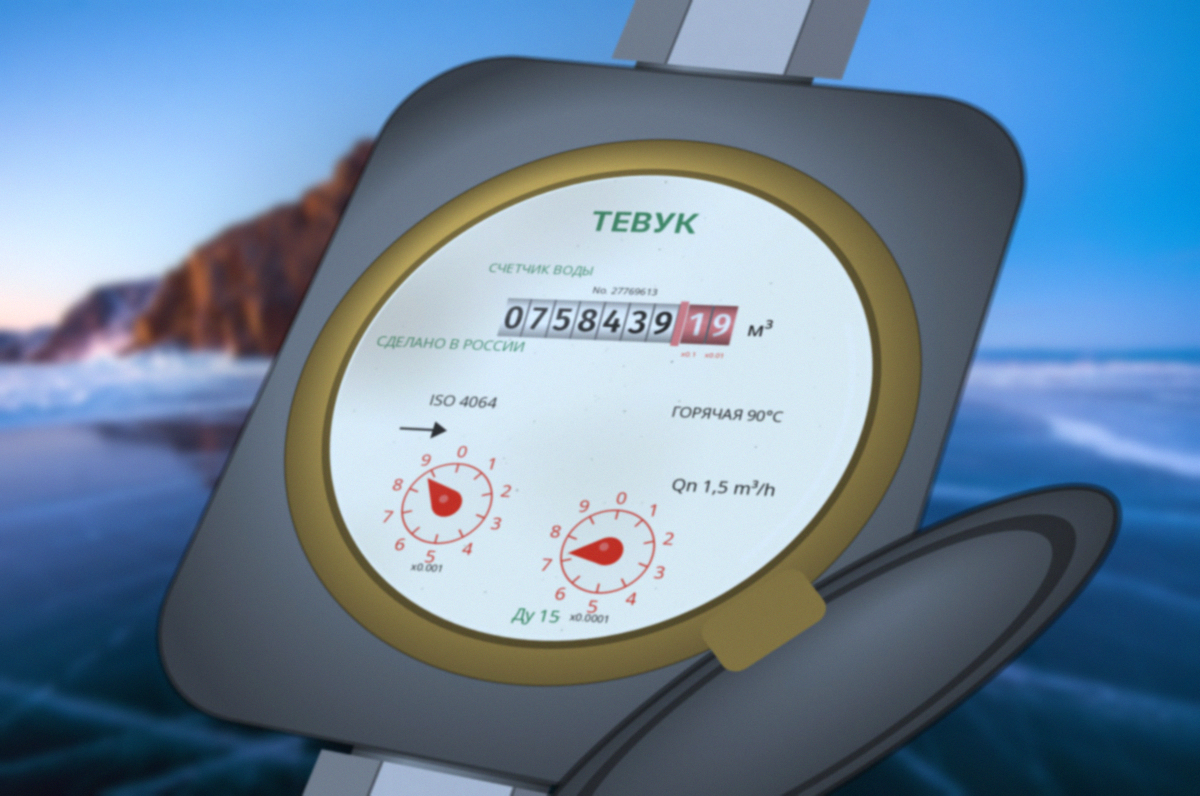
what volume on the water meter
758439.1987 m³
